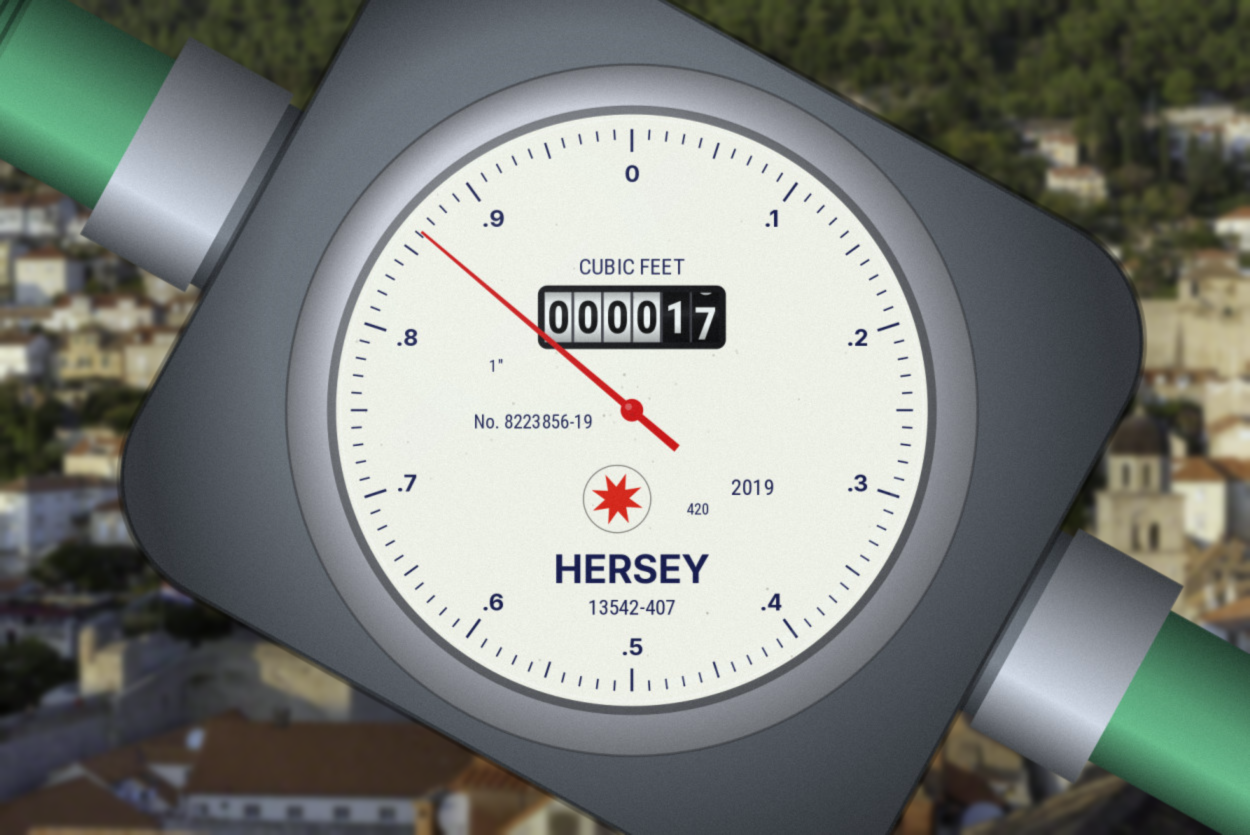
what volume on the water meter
16.86 ft³
